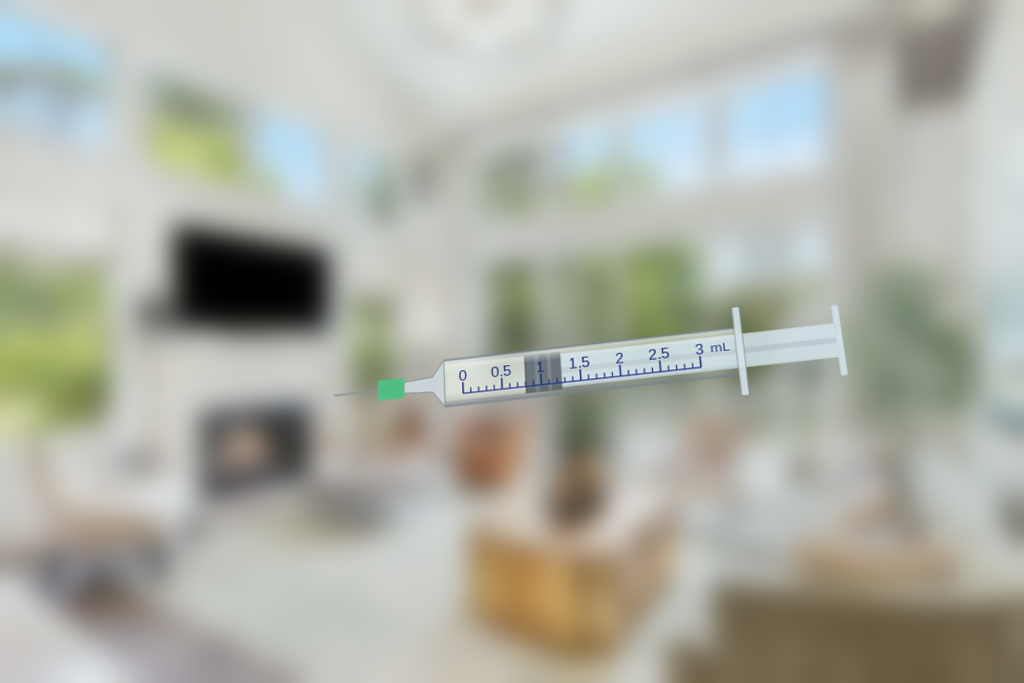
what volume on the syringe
0.8 mL
